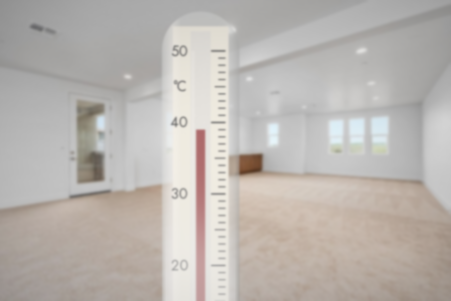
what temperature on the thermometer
39 °C
